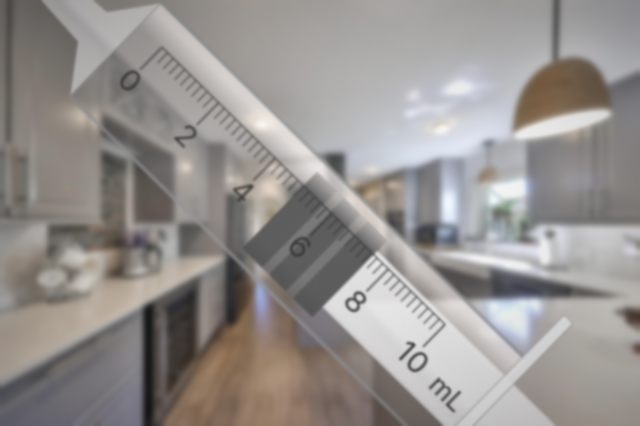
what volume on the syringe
5 mL
